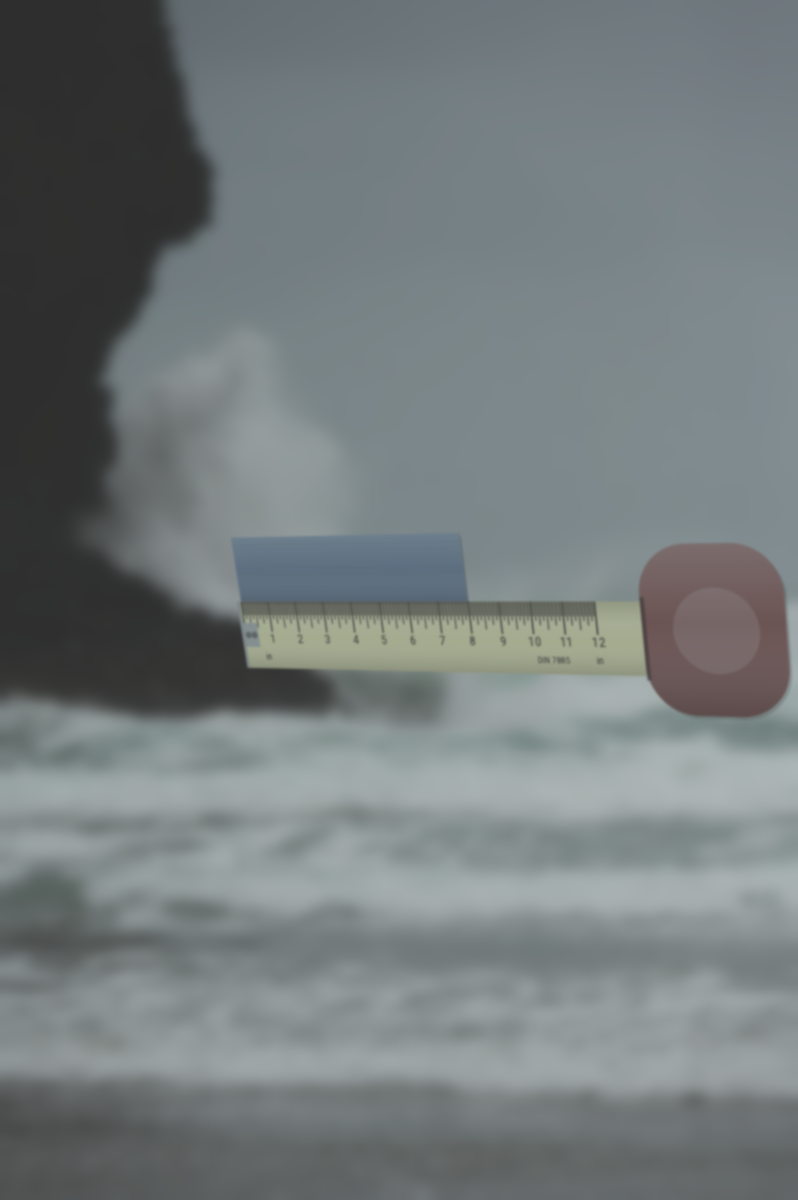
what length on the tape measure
8 in
